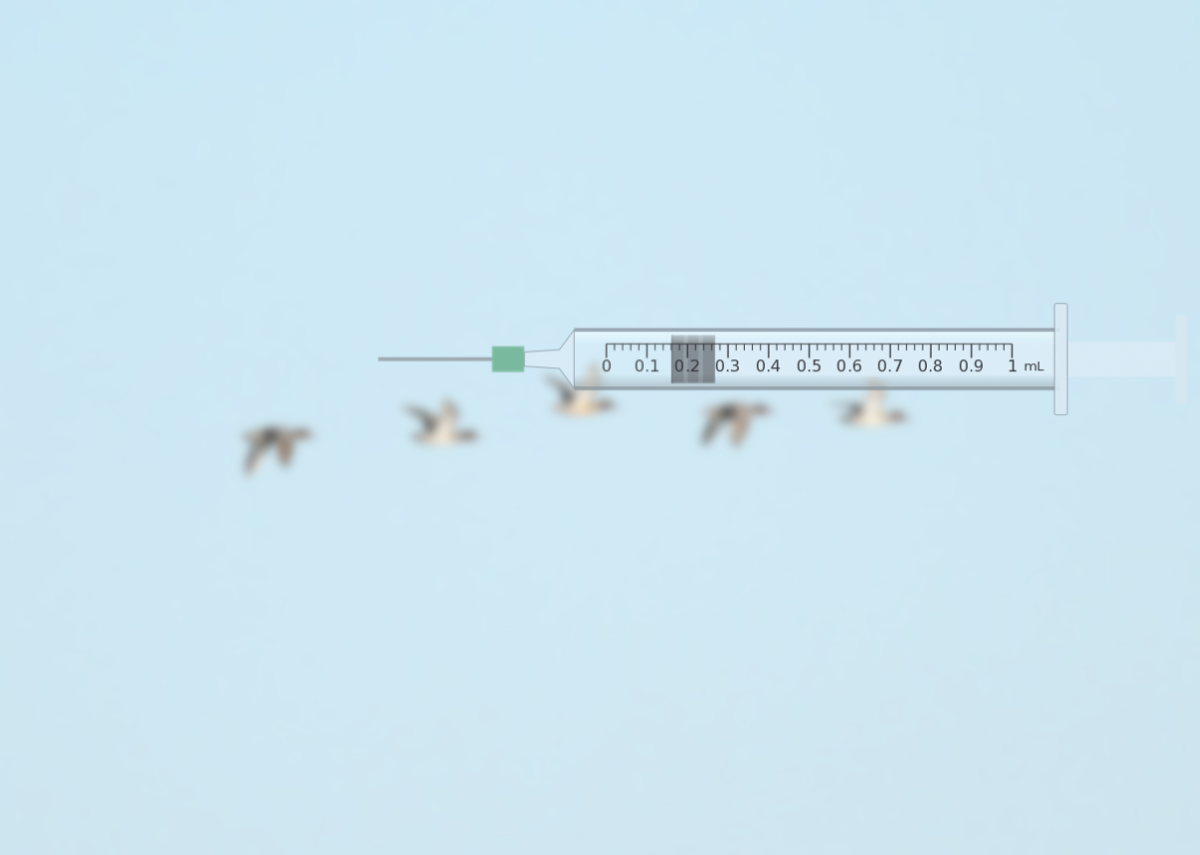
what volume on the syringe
0.16 mL
